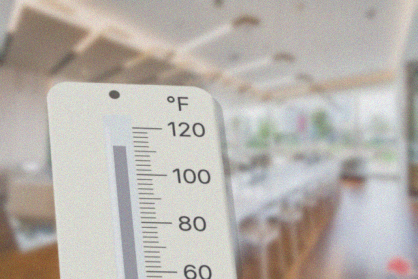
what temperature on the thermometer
112 °F
